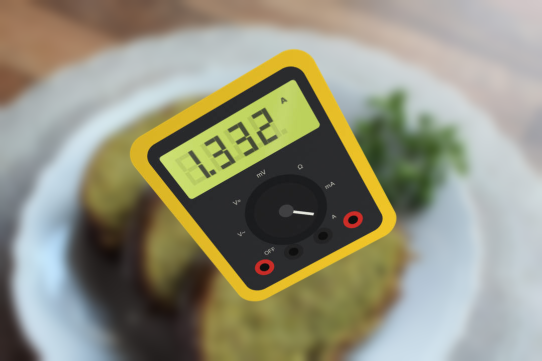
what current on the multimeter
1.332 A
